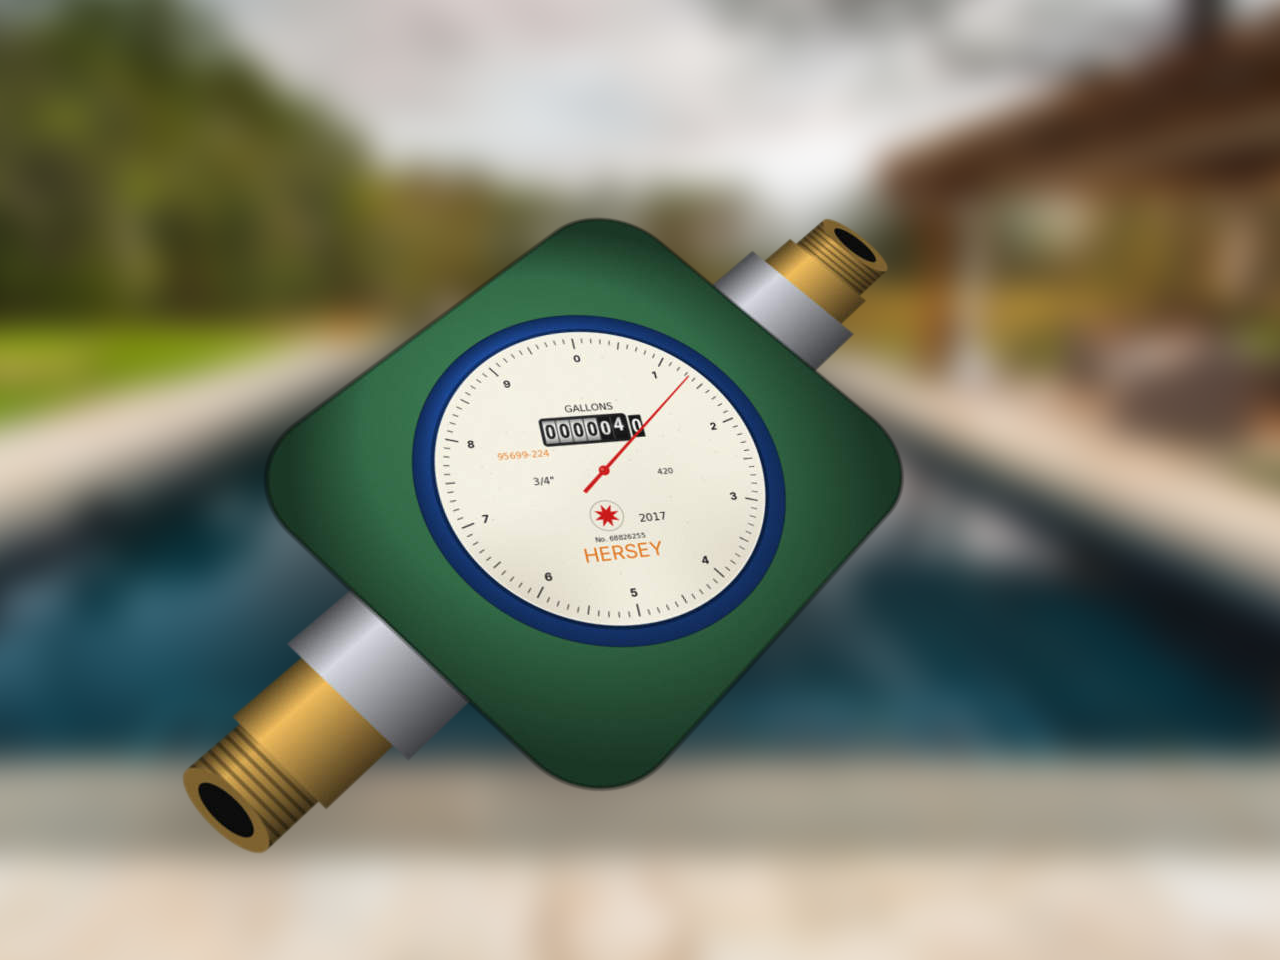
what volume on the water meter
41.3 gal
